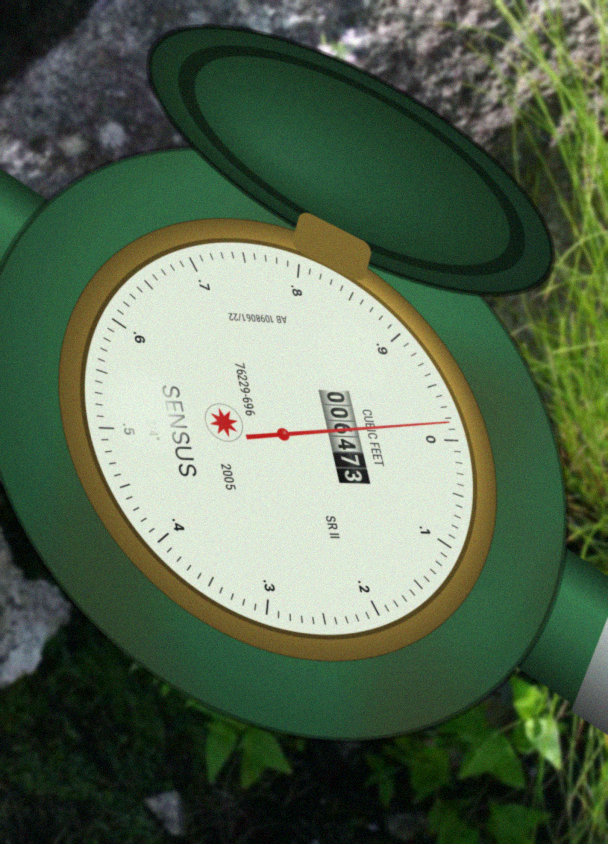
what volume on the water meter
6472.98 ft³
